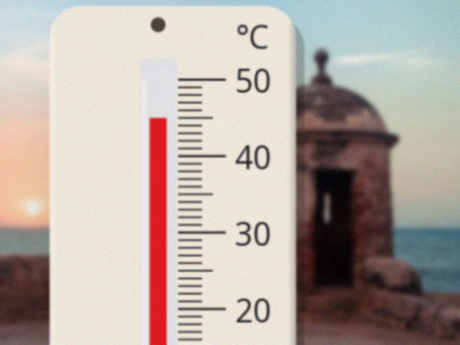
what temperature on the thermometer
45 °C
